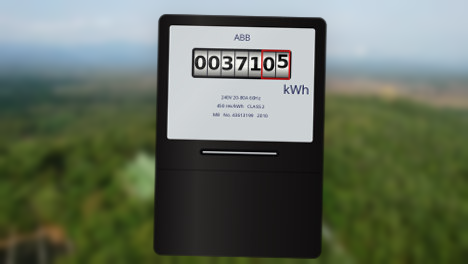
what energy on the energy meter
371.05 kWh
